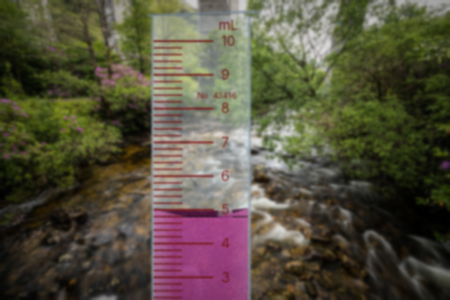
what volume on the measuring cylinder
4.8 mL
